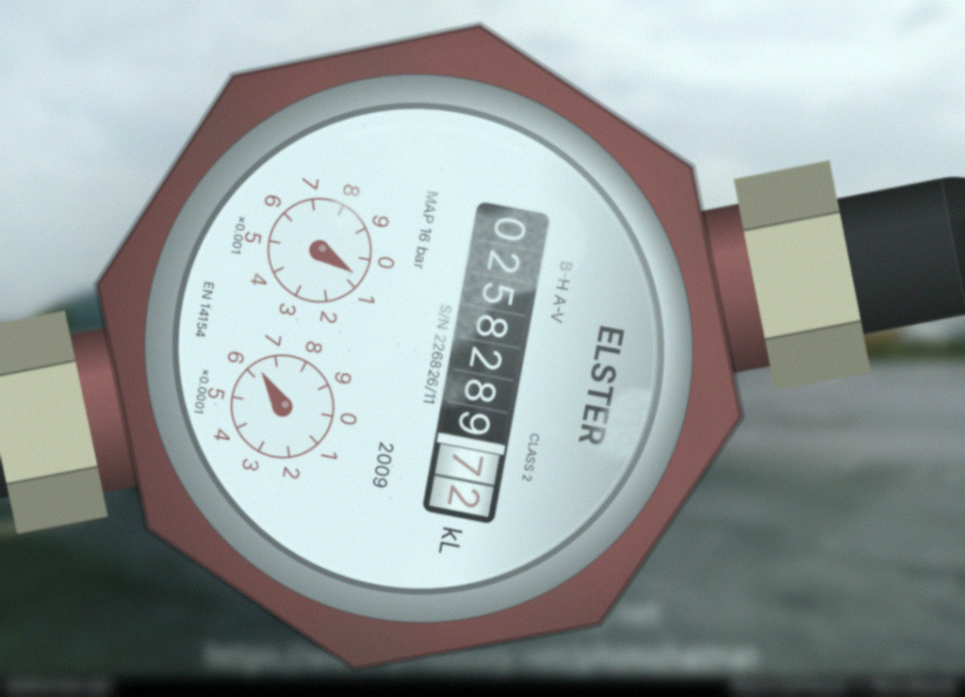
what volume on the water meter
258289.7206 kL
